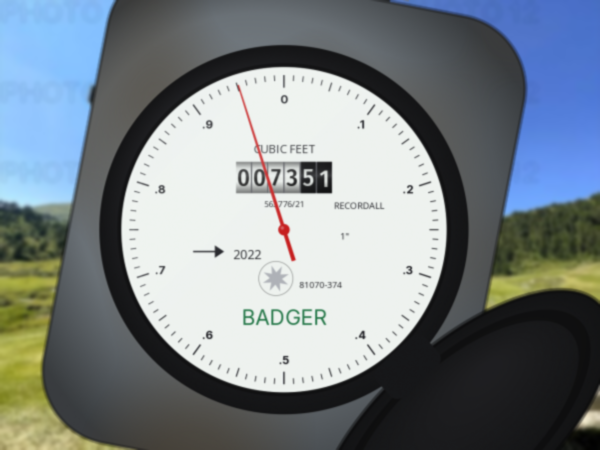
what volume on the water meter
7350.95 ft³
